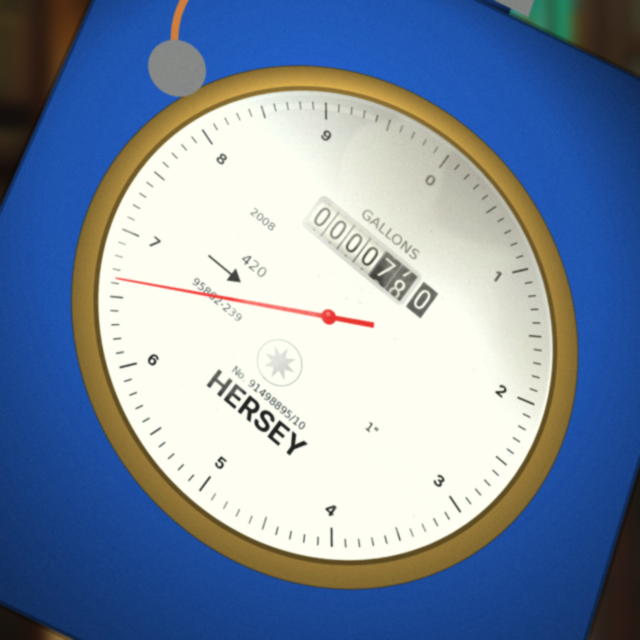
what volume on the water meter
776.6 gal
